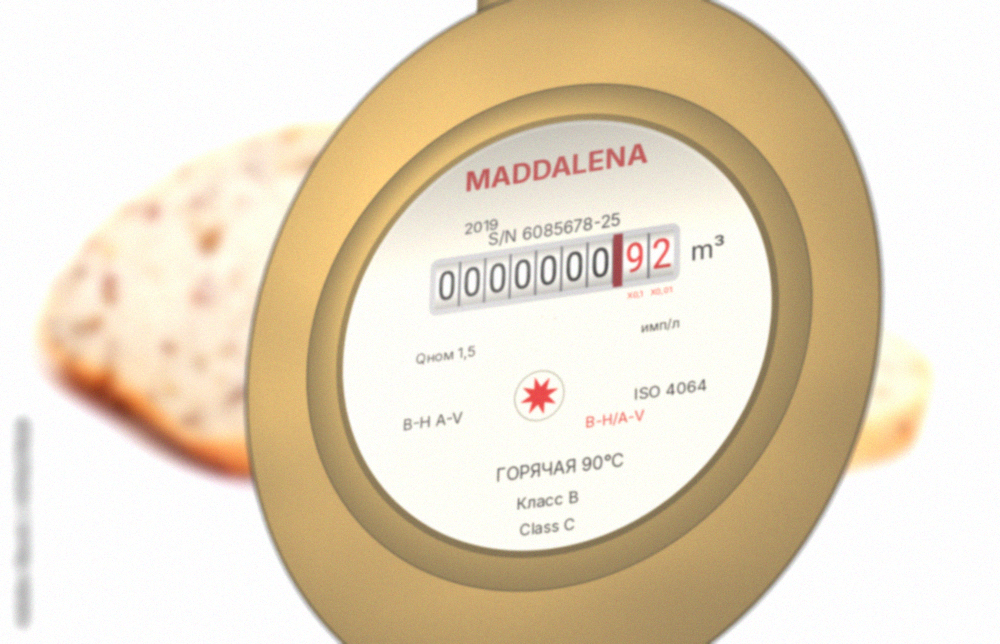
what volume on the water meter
0.92 m³
